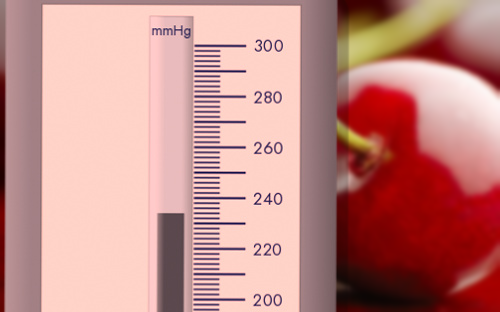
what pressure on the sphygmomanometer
234 mmHg
